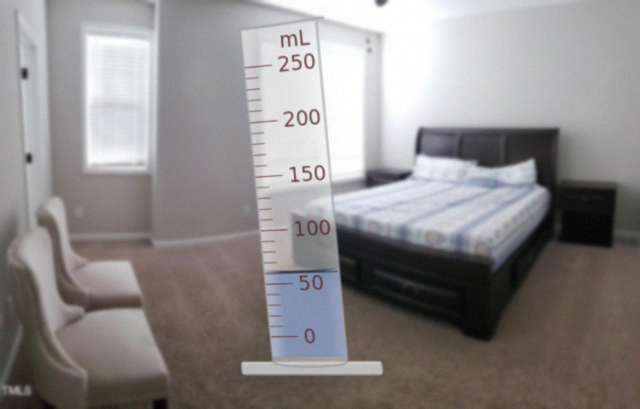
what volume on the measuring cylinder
60 mL
